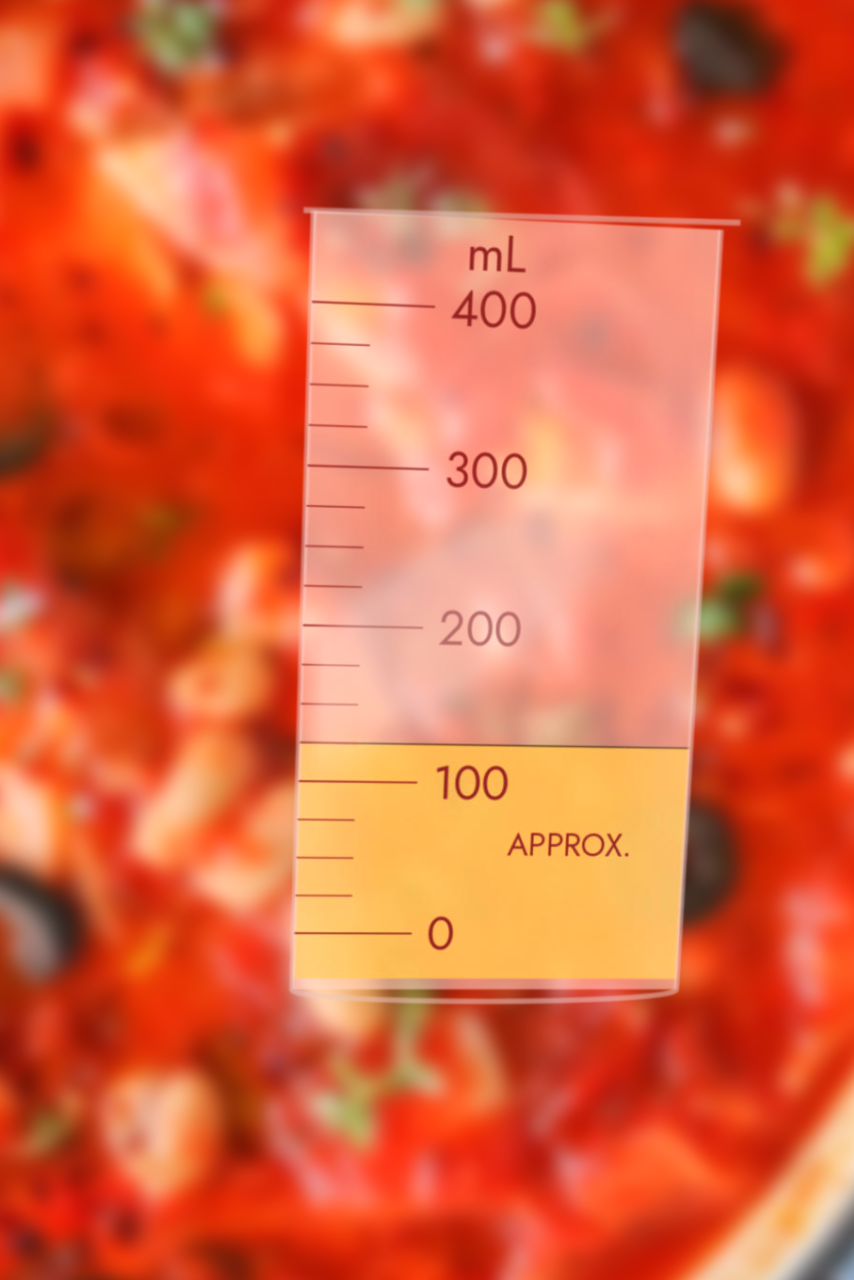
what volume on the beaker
125 mL
